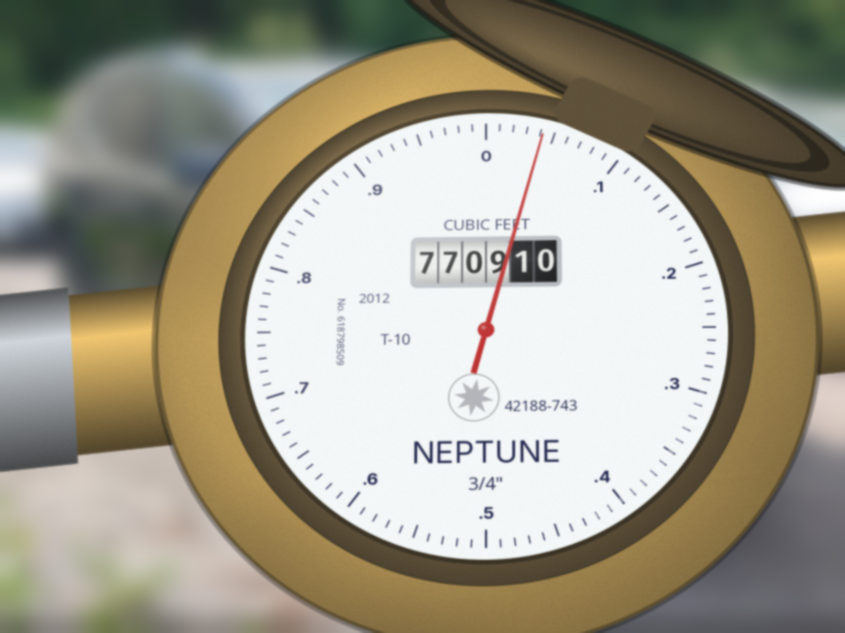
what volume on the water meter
770910.04 ft³
